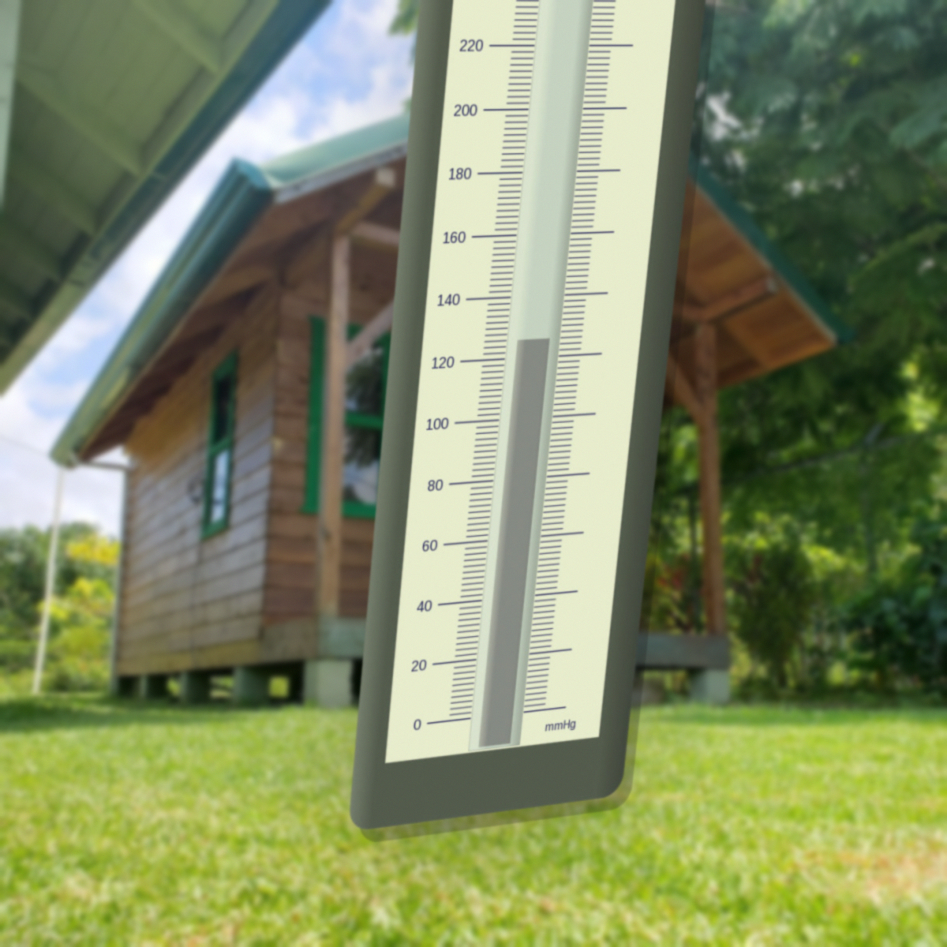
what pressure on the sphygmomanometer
126 mmHg
